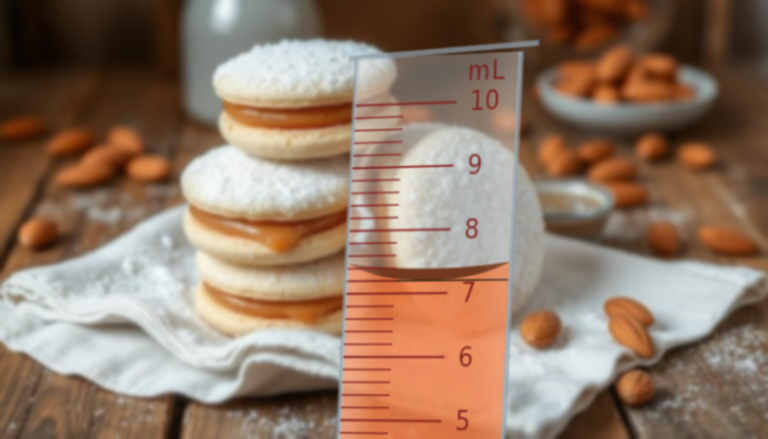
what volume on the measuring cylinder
7.2 mL
